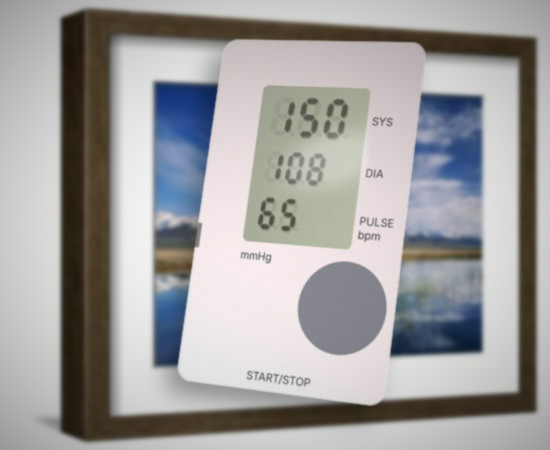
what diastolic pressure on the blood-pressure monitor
108 mmHg
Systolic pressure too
150 mmHg
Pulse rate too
65 bpm
